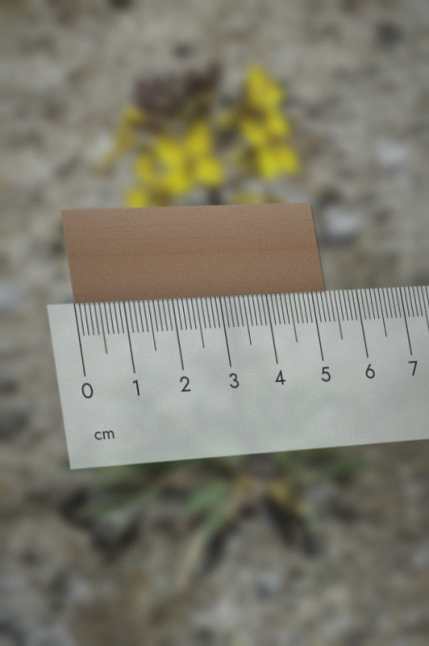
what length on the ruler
5.3 cm
